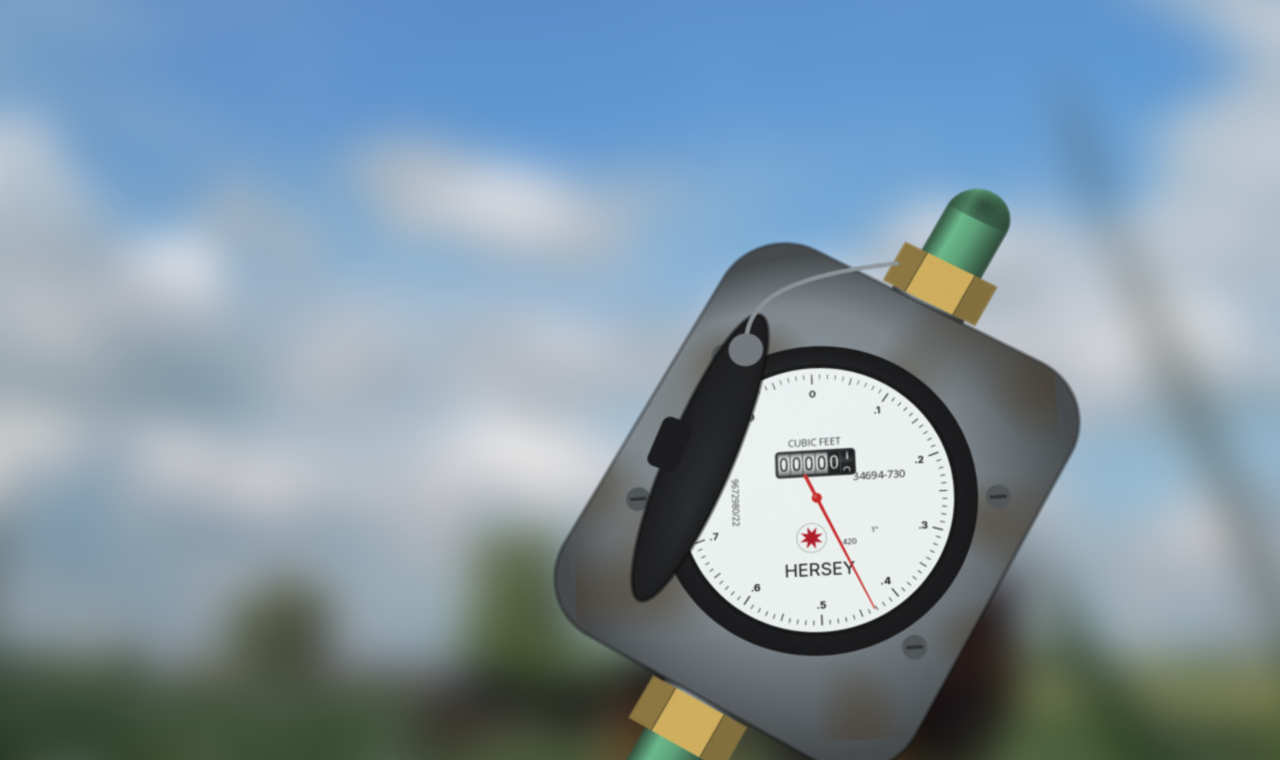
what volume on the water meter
1.43 ft³
